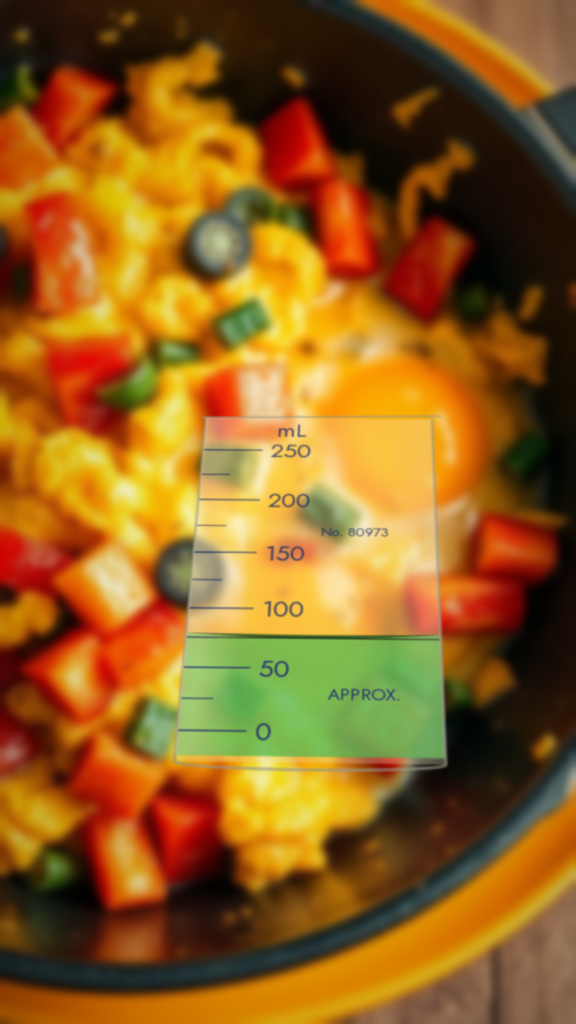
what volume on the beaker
75 mL
